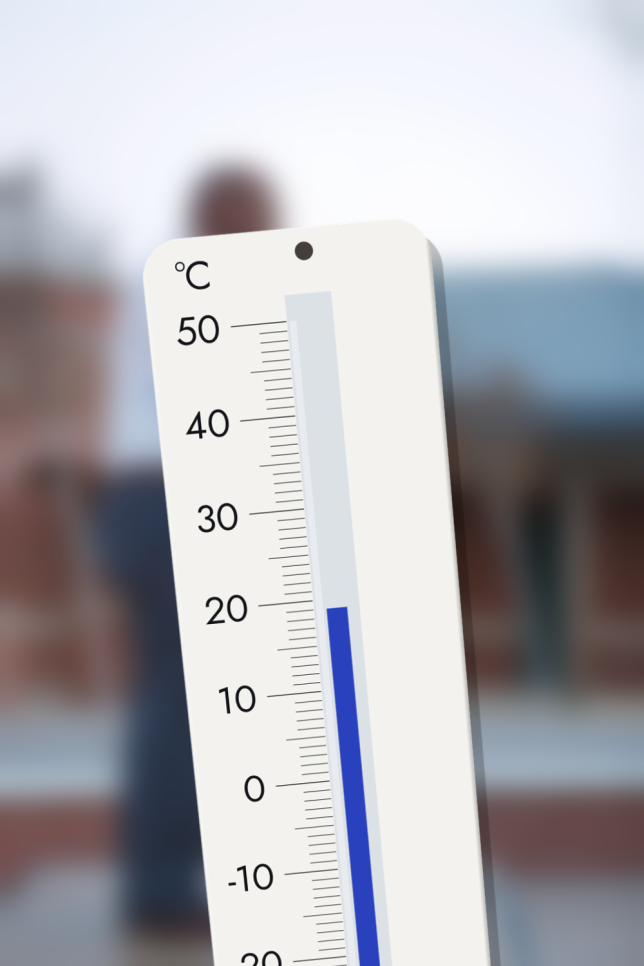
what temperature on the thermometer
19 °C
